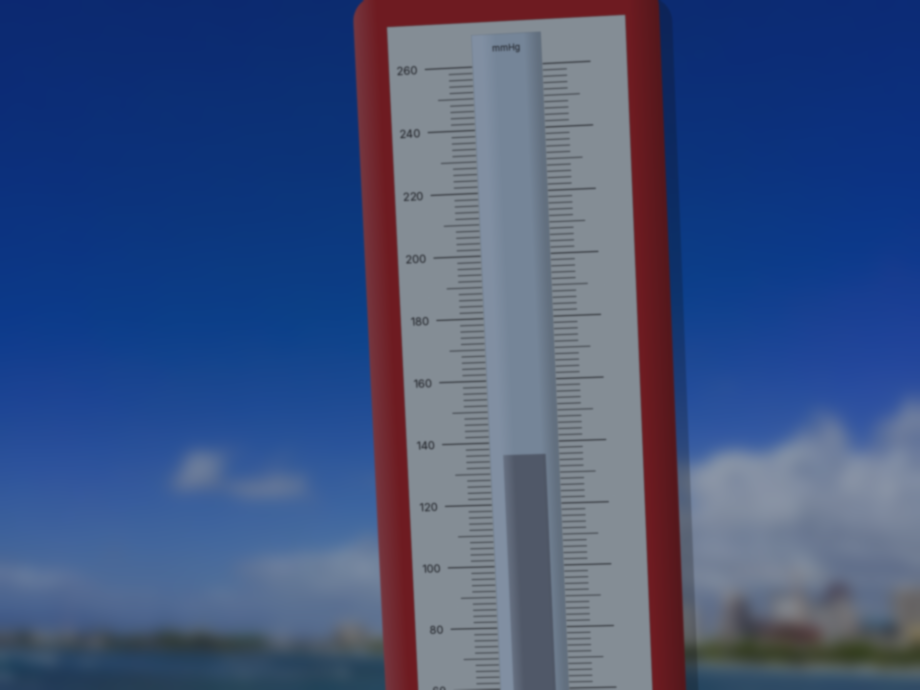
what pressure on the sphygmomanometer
136 mmHg
